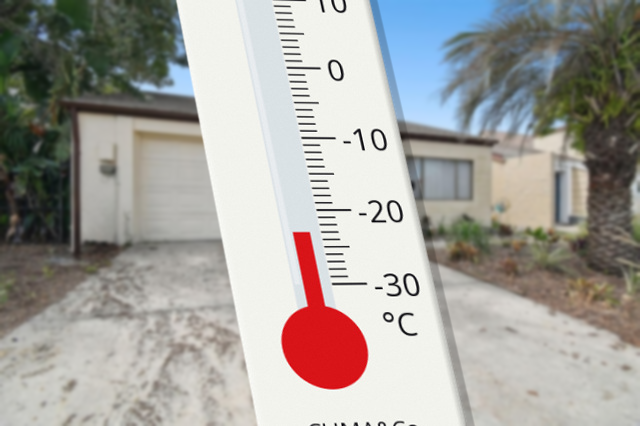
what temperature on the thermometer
-23 °C
